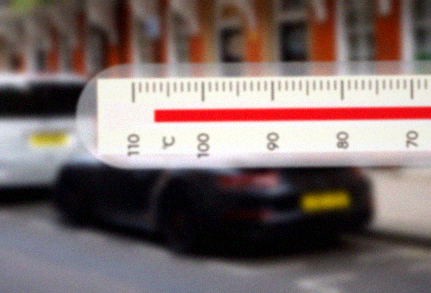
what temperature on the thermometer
107 °C
